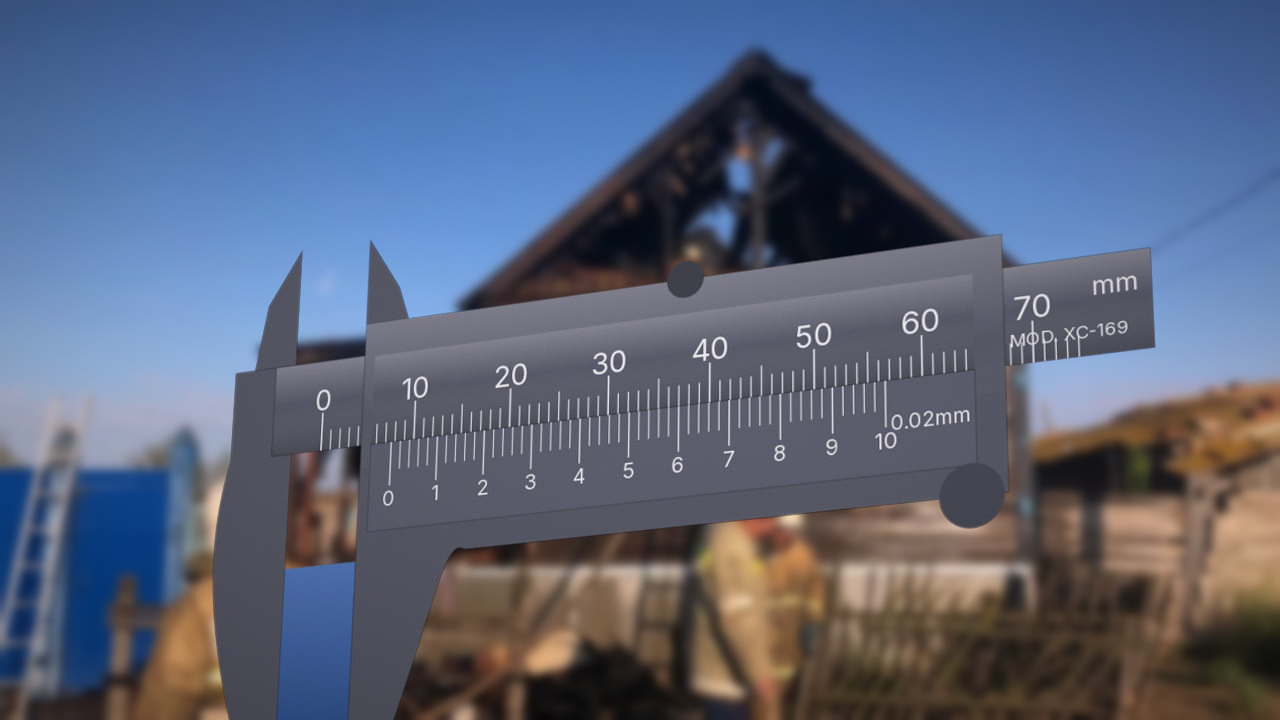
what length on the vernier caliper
7.6 mm
